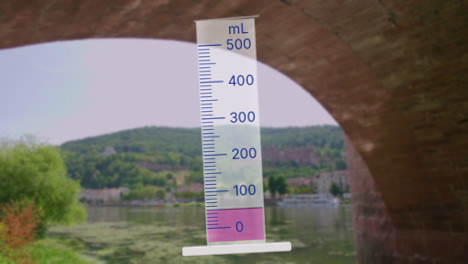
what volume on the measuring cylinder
50 mL
